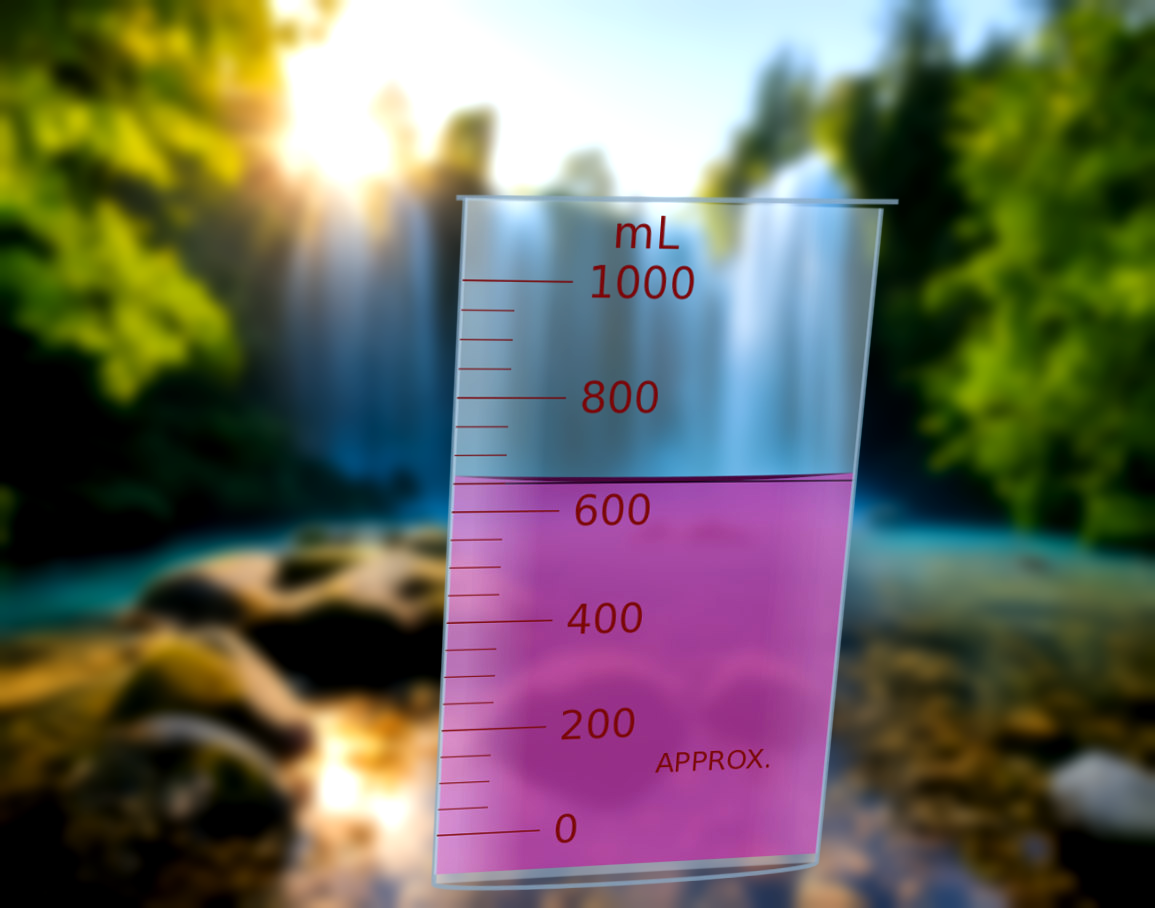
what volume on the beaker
650 mL
